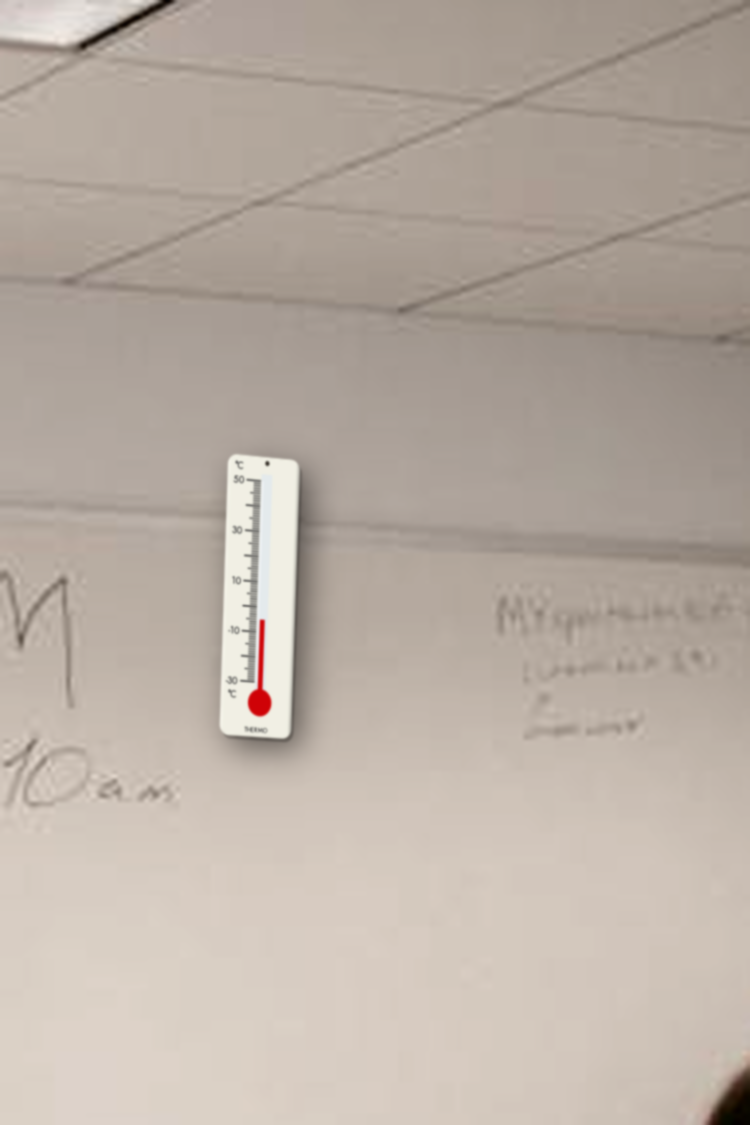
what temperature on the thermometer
-5 °C
